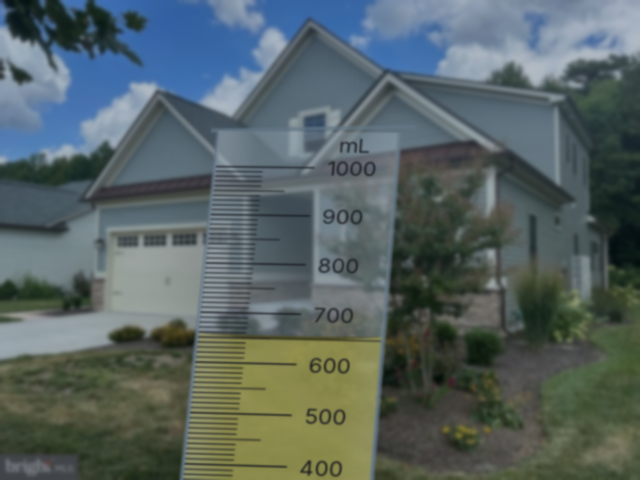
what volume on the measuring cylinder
650 mL
